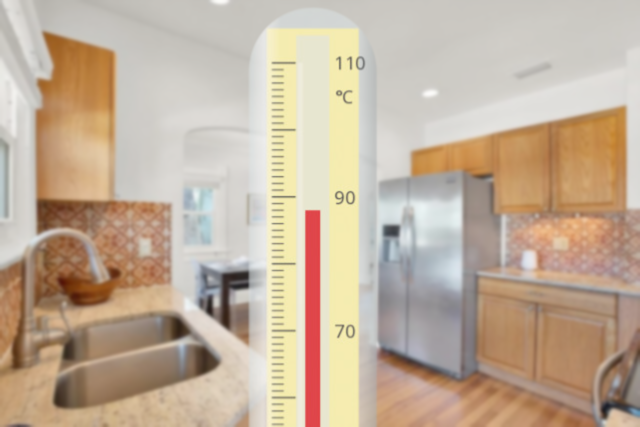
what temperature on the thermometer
88 °C
